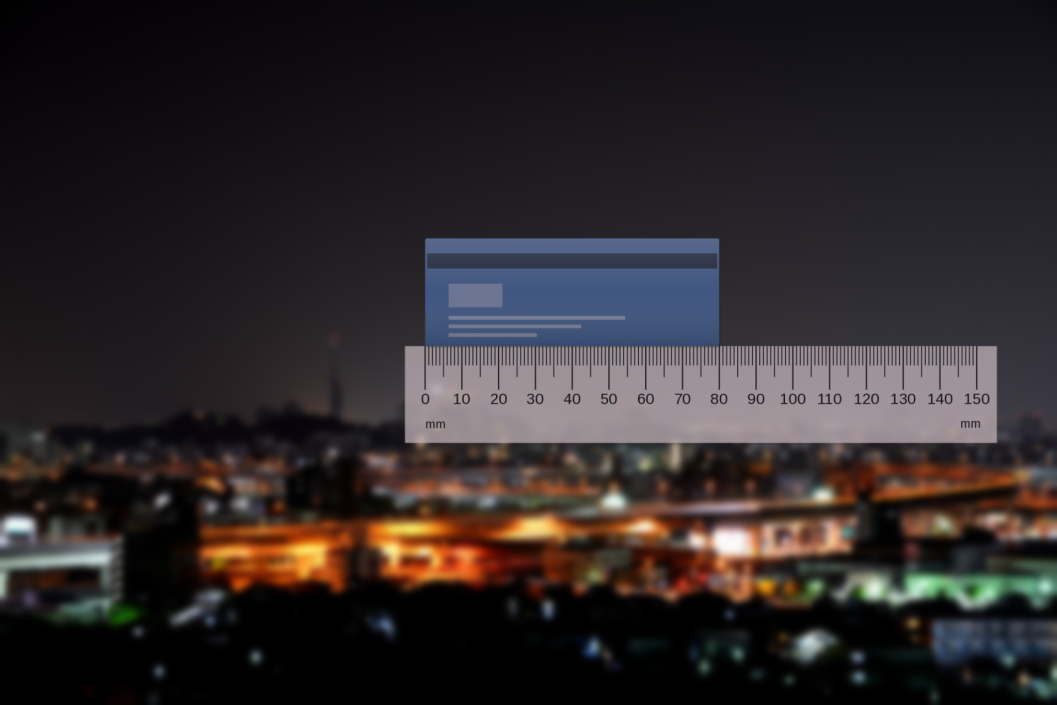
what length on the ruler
80 mm
